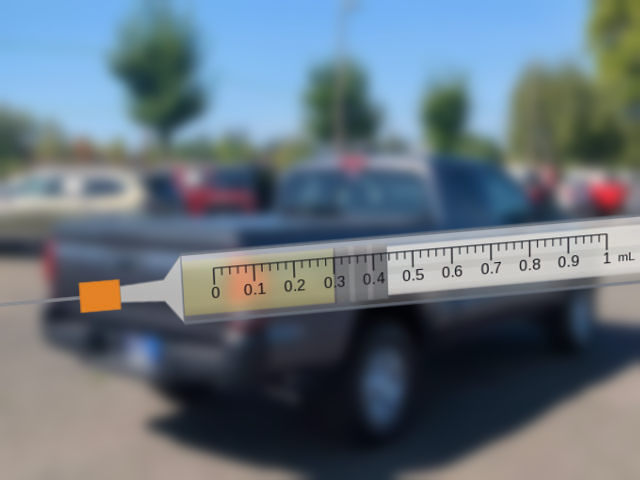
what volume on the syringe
0.3 mL
